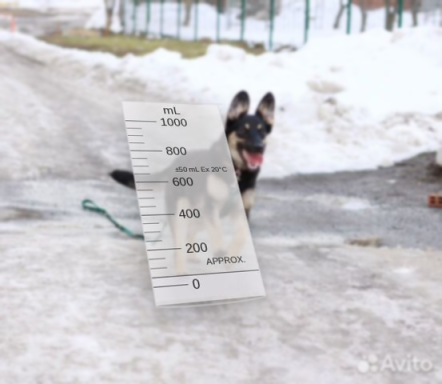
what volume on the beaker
50 mL
